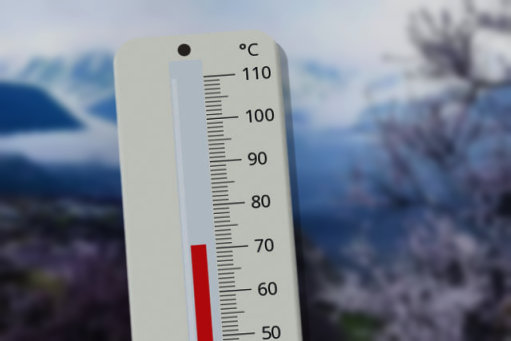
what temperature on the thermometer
71 °C
